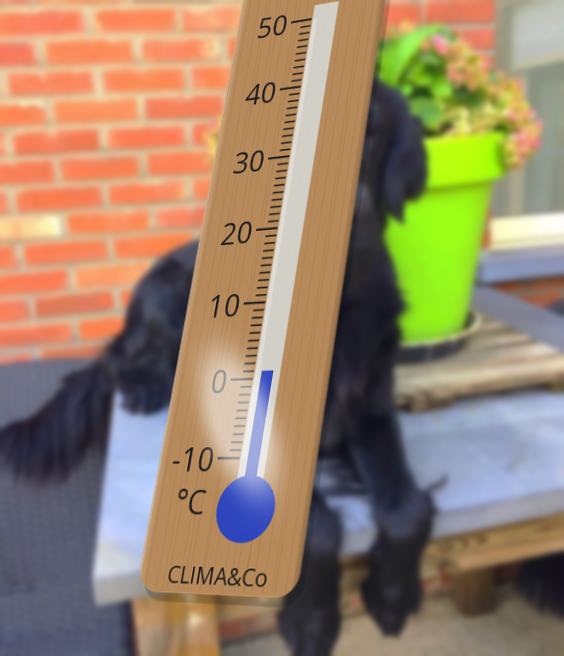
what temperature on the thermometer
1 °C
